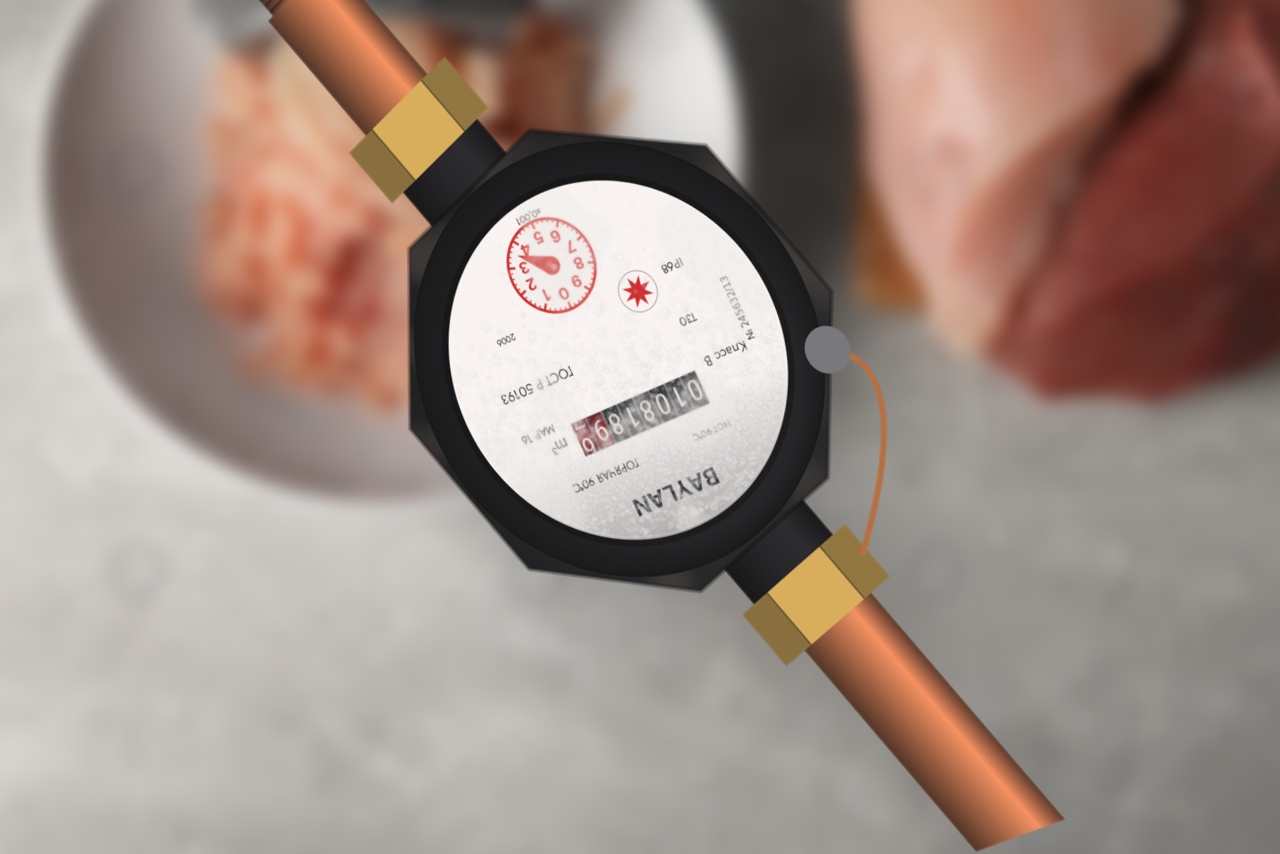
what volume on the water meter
10818.963 m³
